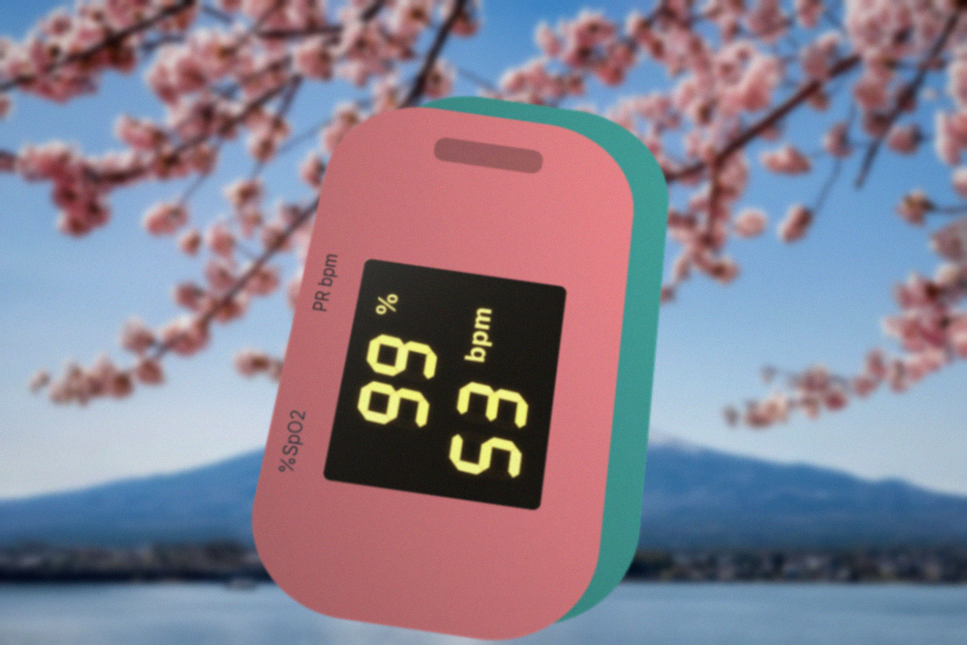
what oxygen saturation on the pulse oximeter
99 %
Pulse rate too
53 bpm
